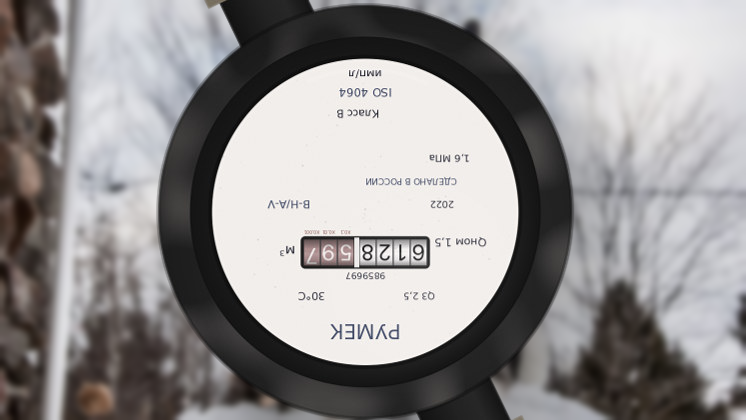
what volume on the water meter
6128.597 m³
